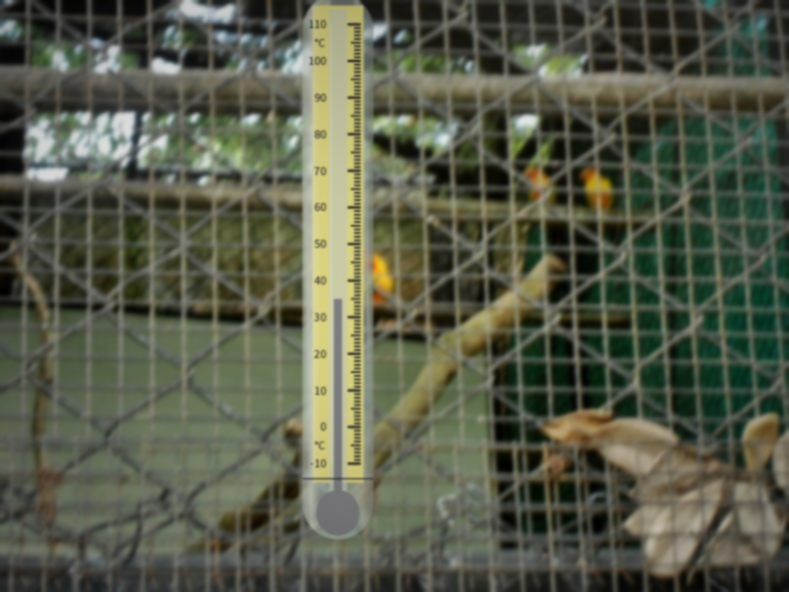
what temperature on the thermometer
35 °C
